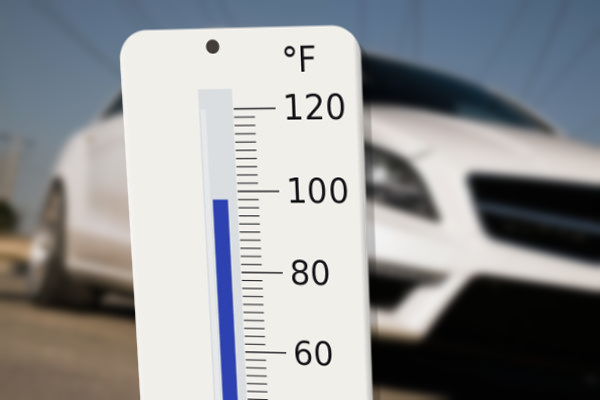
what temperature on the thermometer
98 °F
